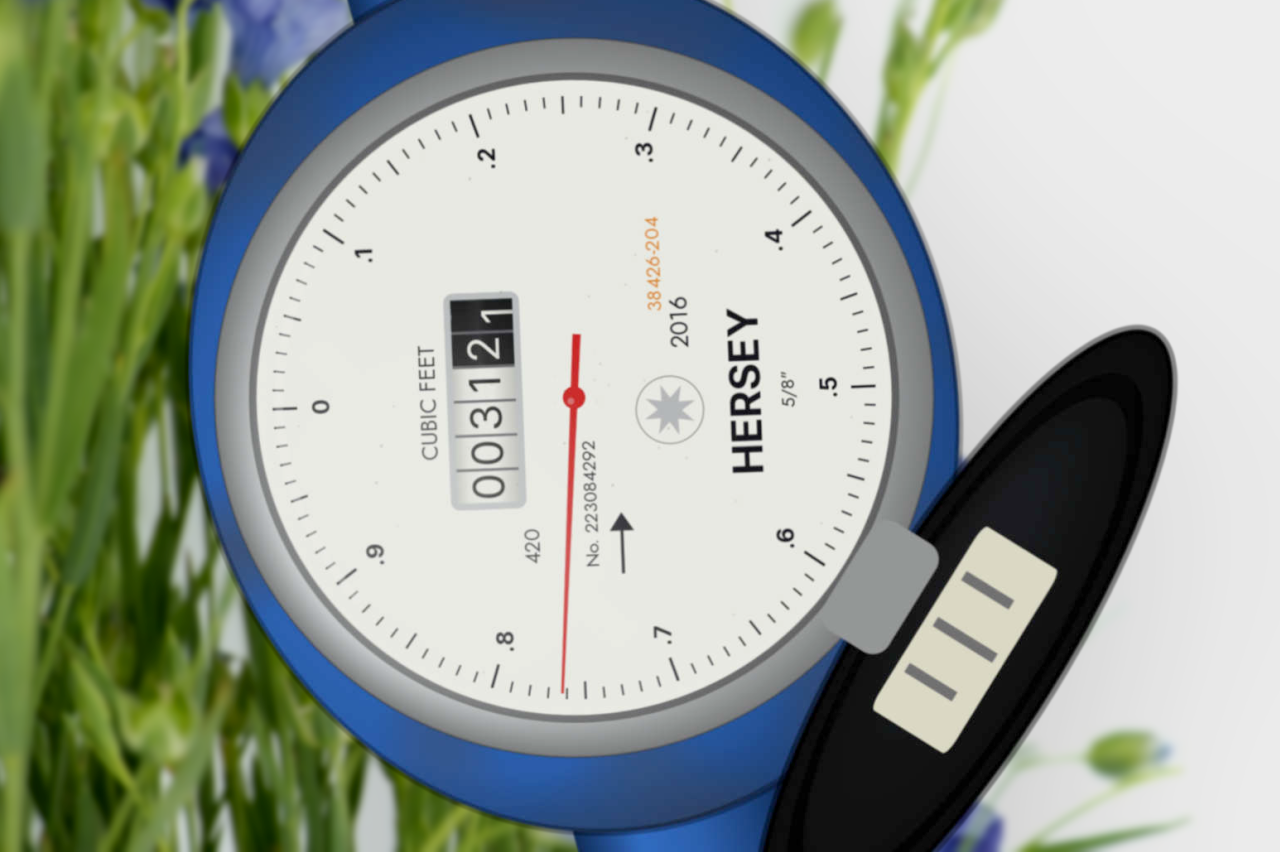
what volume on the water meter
3120.76 ft³
